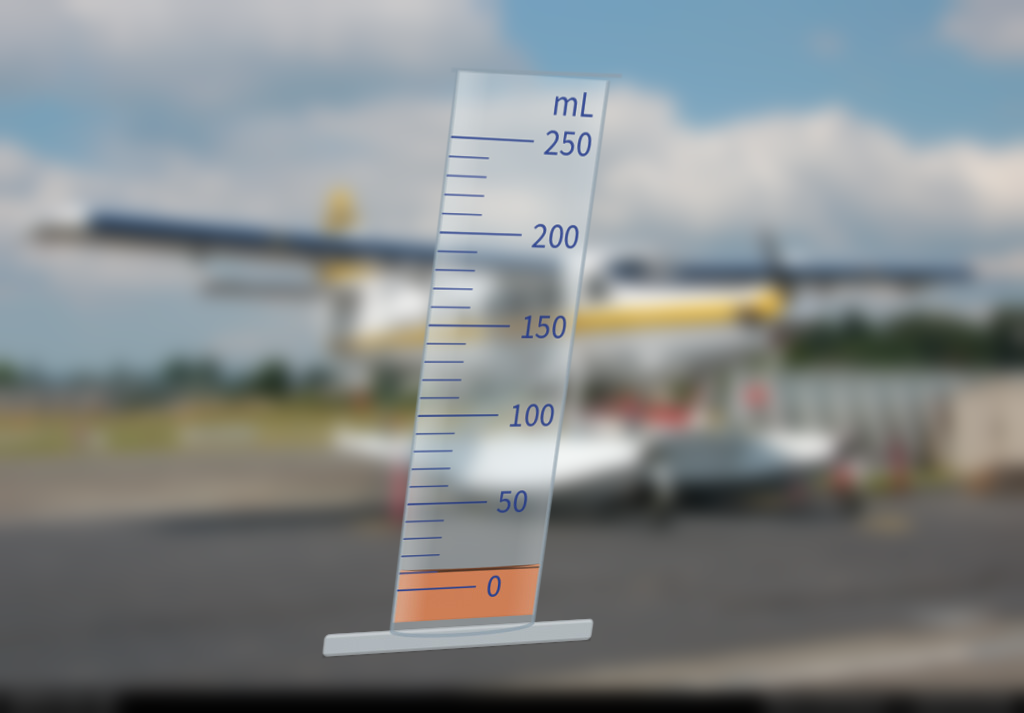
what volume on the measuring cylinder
10 mL
